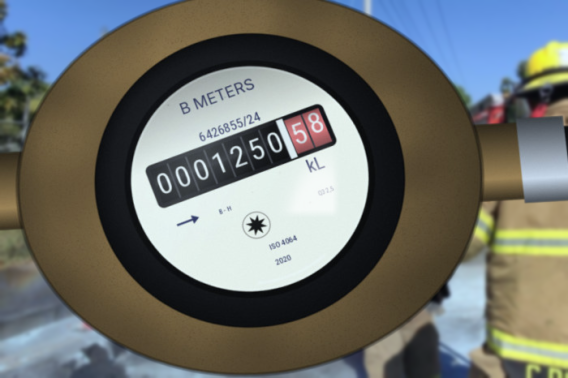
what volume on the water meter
1250.58 kL
